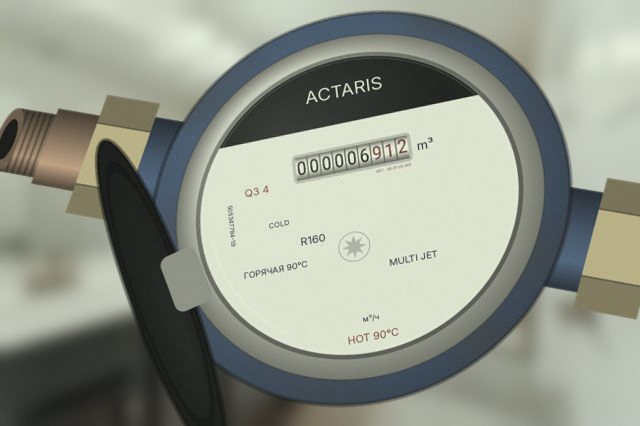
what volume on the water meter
6.912 m³
